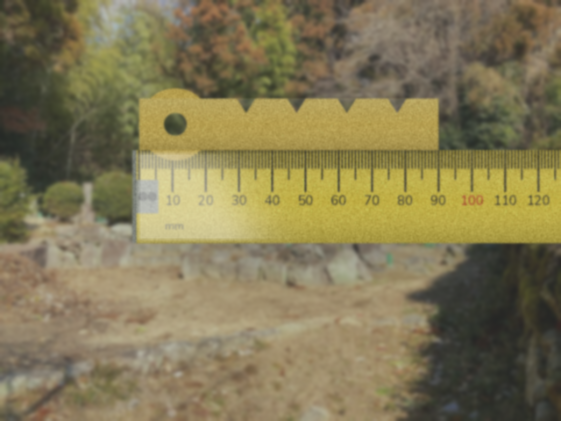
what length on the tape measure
90 mm
